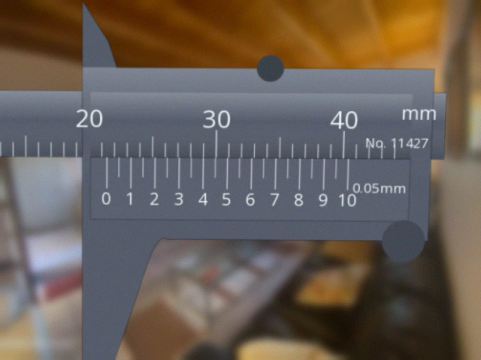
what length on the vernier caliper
21.4 mm
